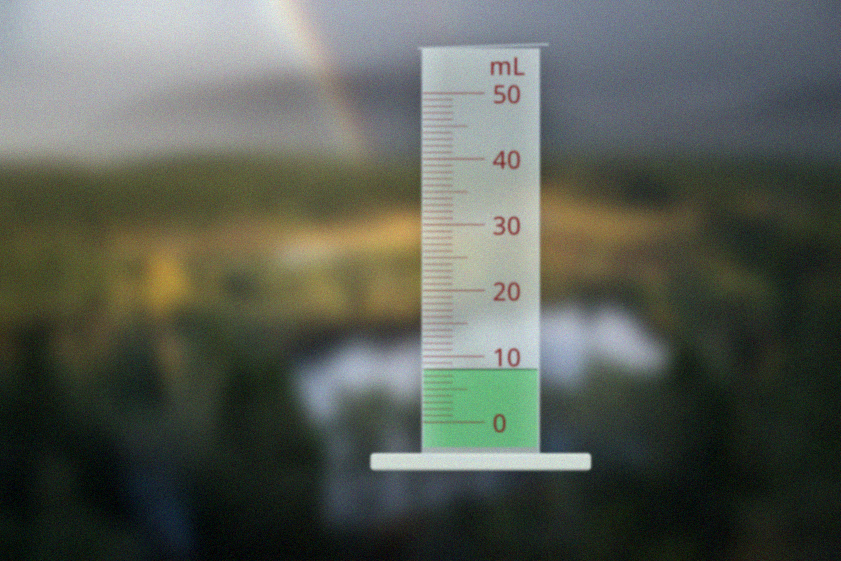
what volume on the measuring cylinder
8 mL
